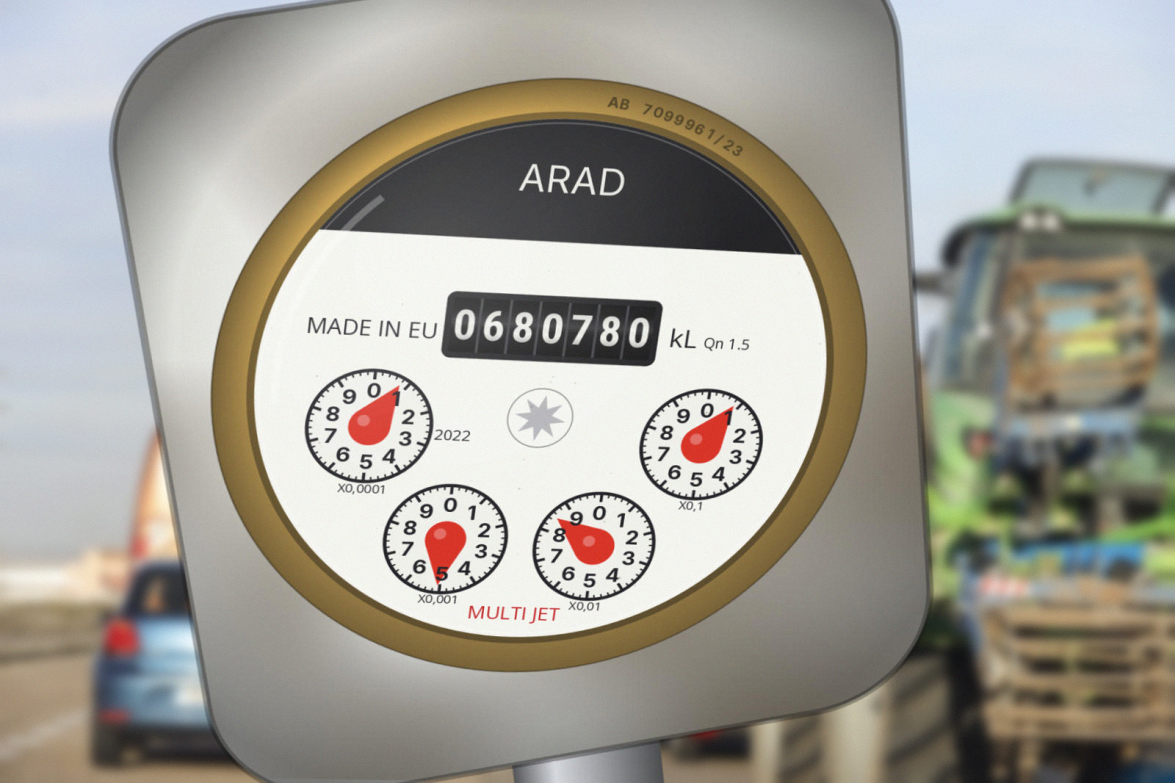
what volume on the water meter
680780.0850 kL
